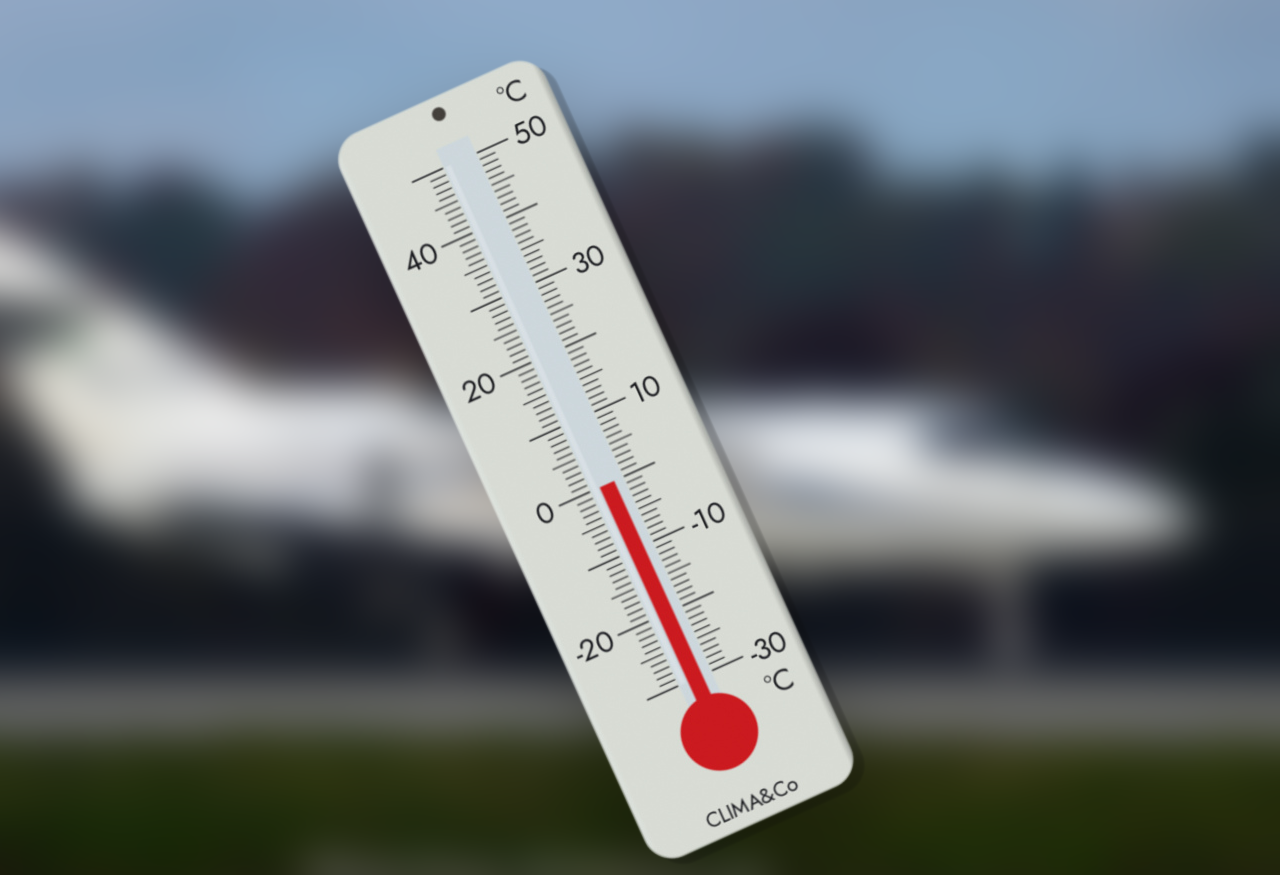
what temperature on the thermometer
0 °C
